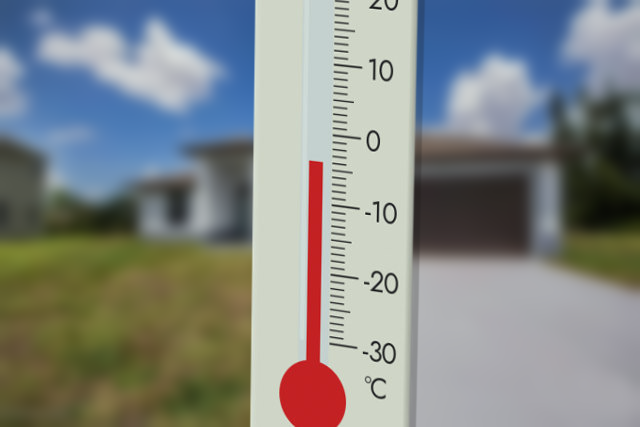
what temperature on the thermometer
-4 °C
